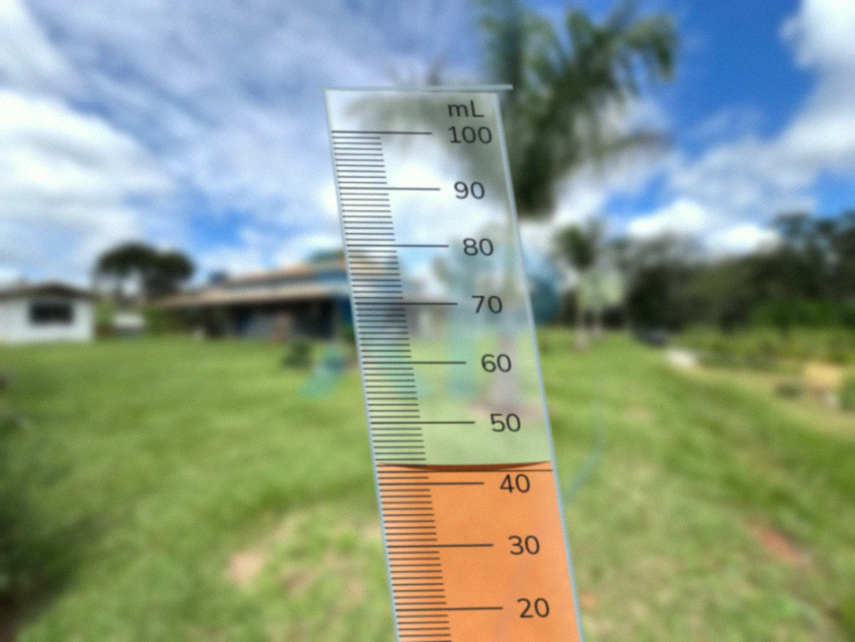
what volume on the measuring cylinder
42 mL
